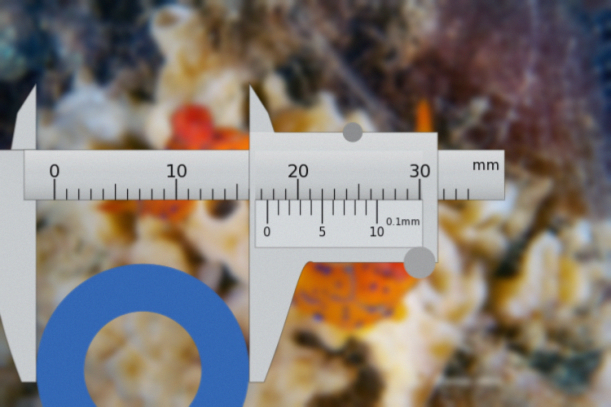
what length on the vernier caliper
17.5 mm
